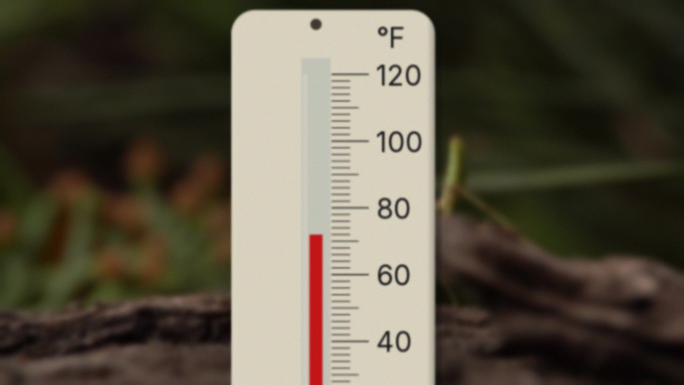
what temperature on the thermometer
72 °F
